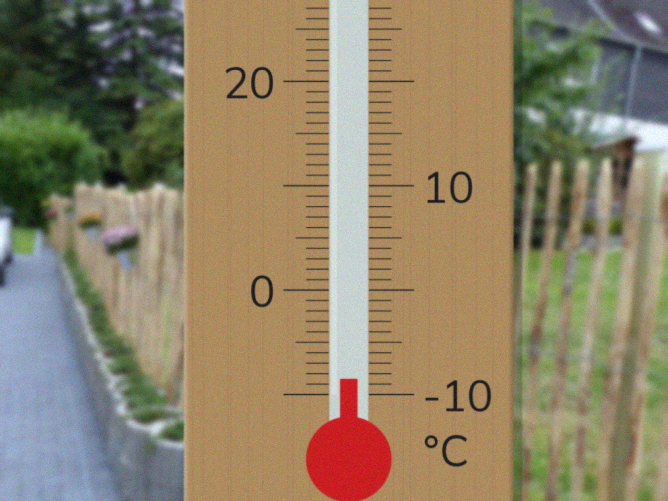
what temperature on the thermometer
-8.5 °C
